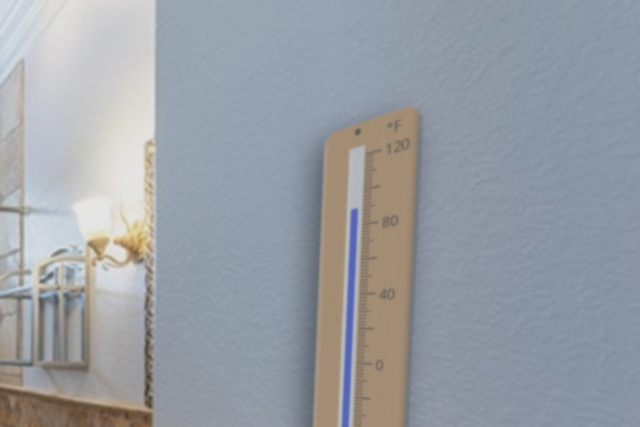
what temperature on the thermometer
90 °F
